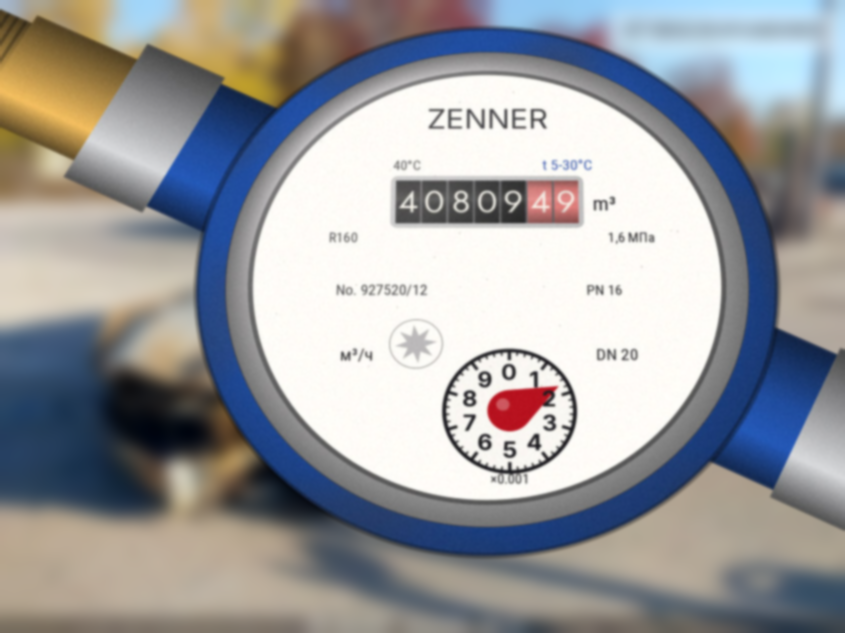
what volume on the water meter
40809.491 m³
